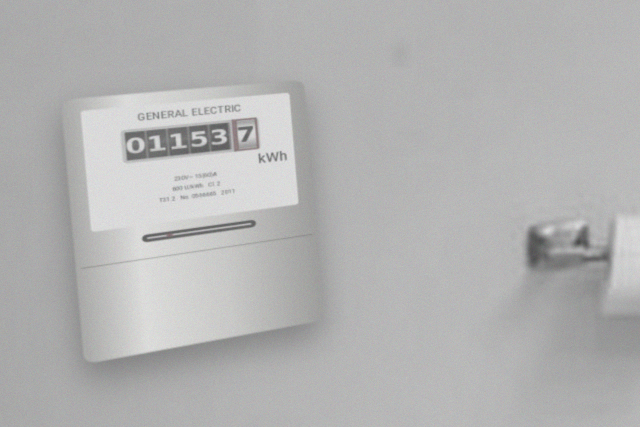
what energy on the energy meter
1153.7 kWh
